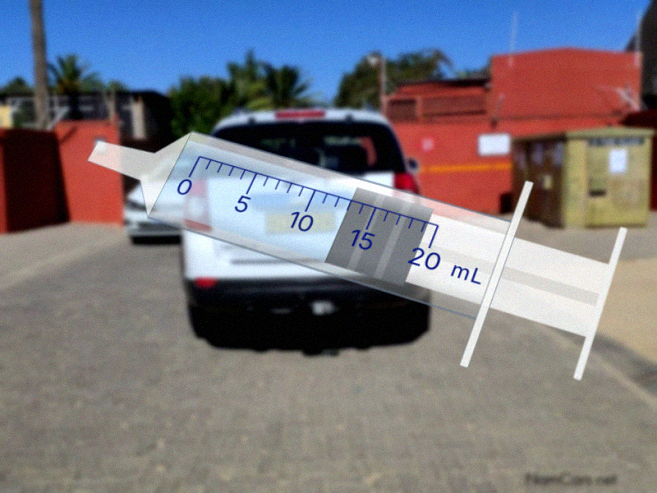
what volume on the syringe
13 mL
